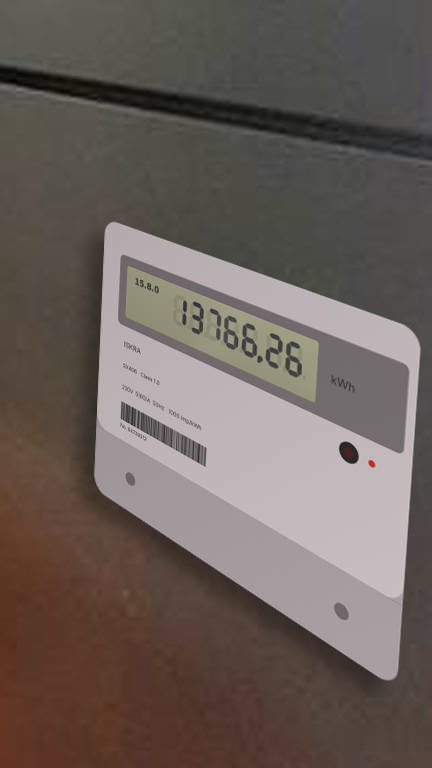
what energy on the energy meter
13766.26 kWh
